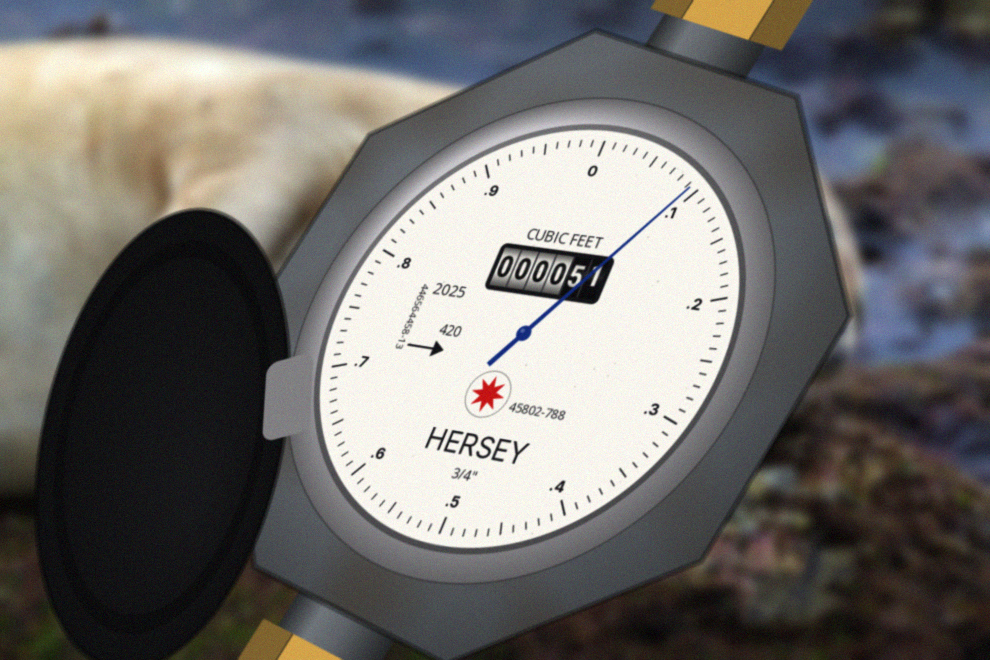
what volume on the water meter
51.09 ft³
